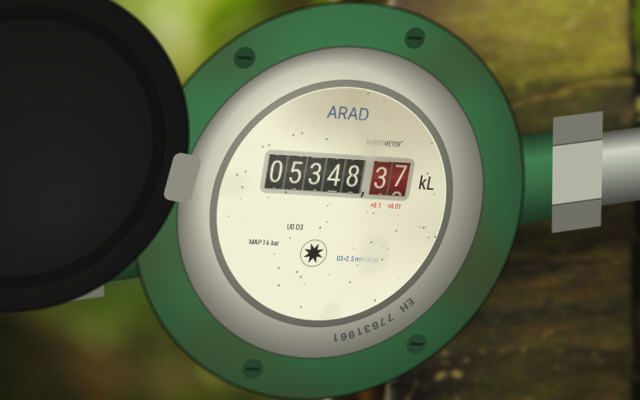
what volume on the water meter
5348.37 kL
